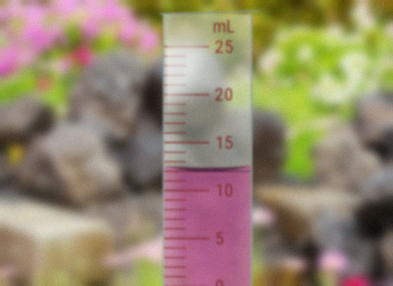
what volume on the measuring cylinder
12 mL
